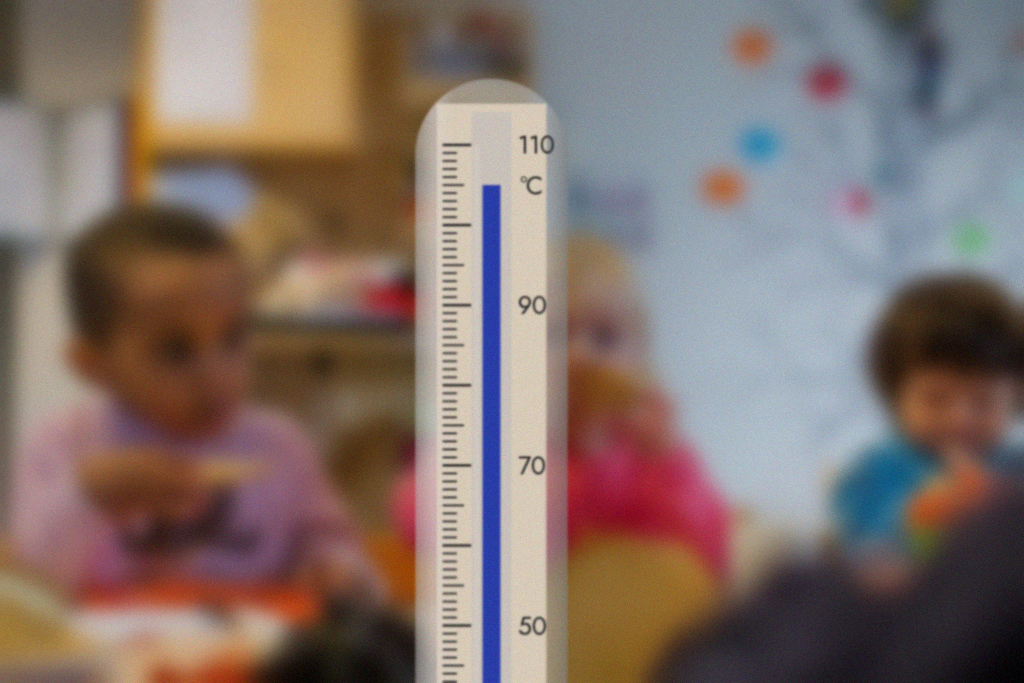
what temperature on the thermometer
105 °C
